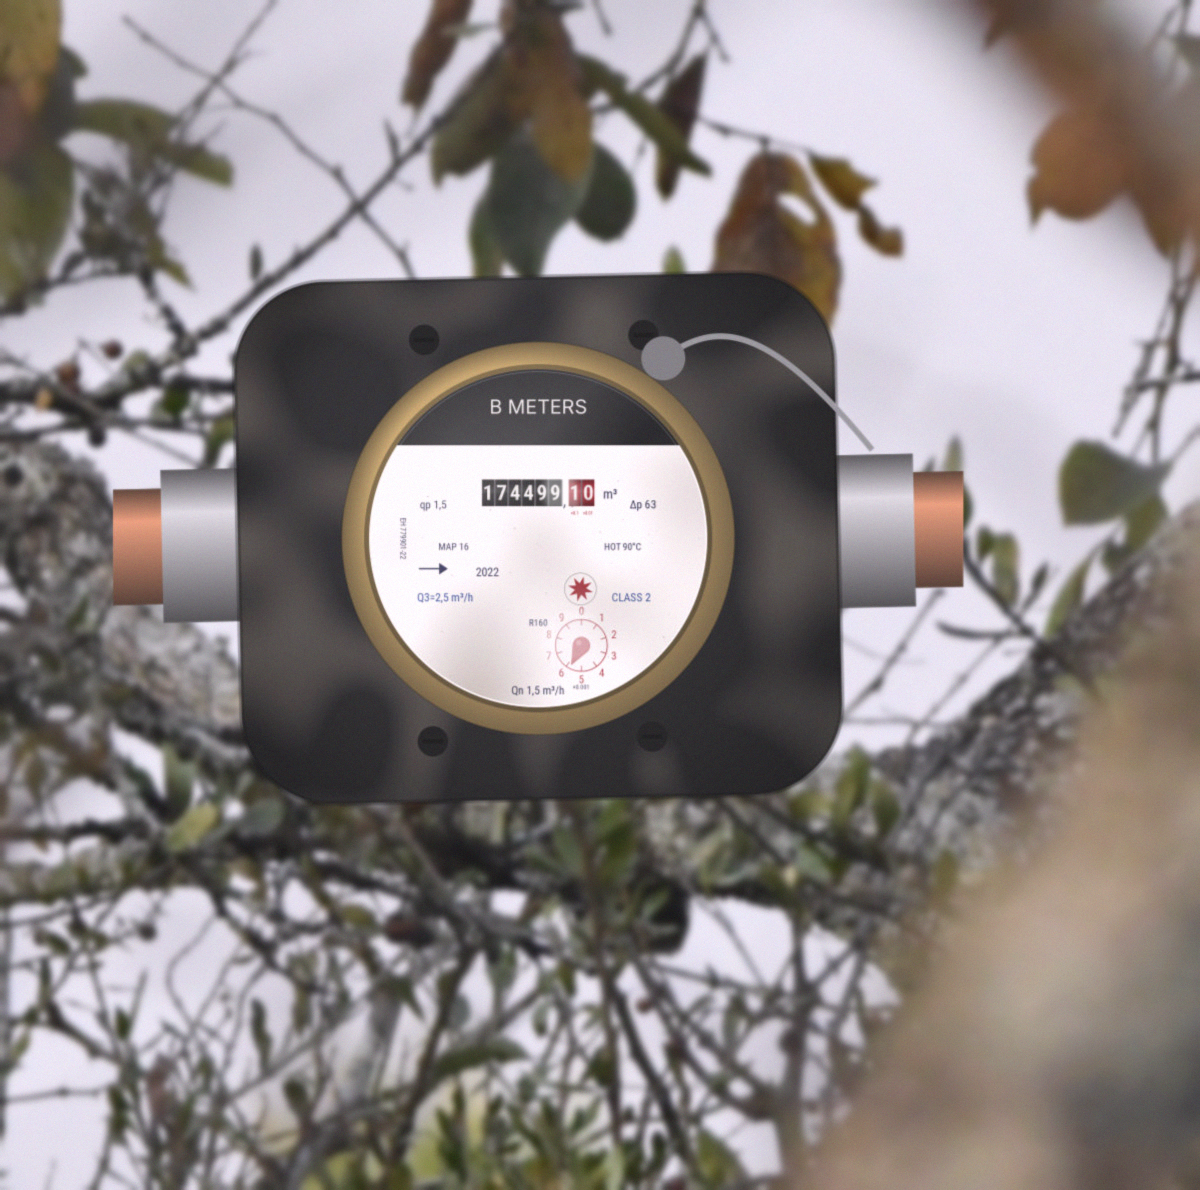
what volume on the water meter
174499.105 m³
